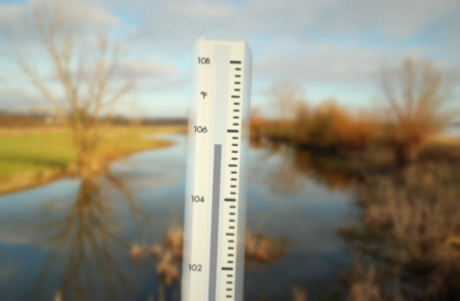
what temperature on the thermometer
105.6 °F
